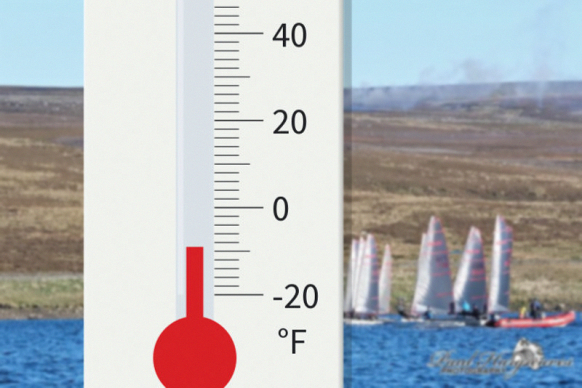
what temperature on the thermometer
-9 °F
